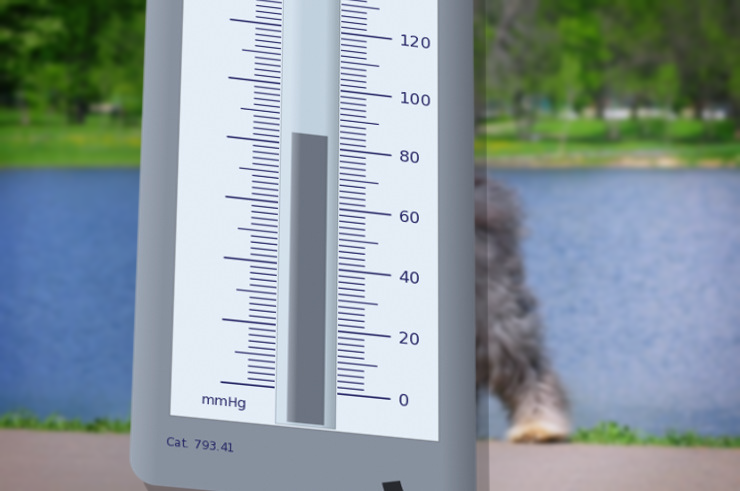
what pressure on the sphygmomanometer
84 mmHg
